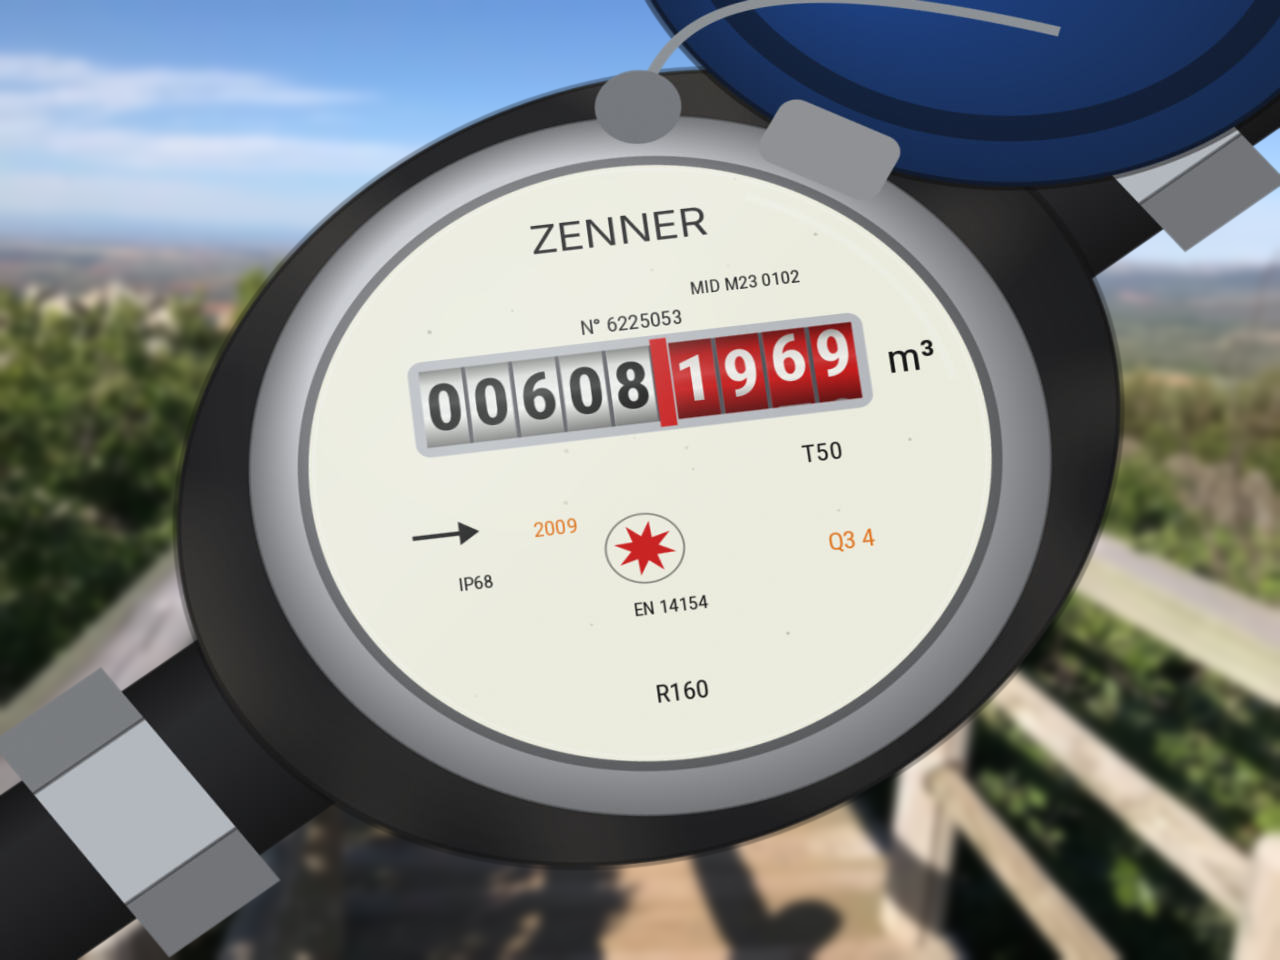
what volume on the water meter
608.1969 m³
